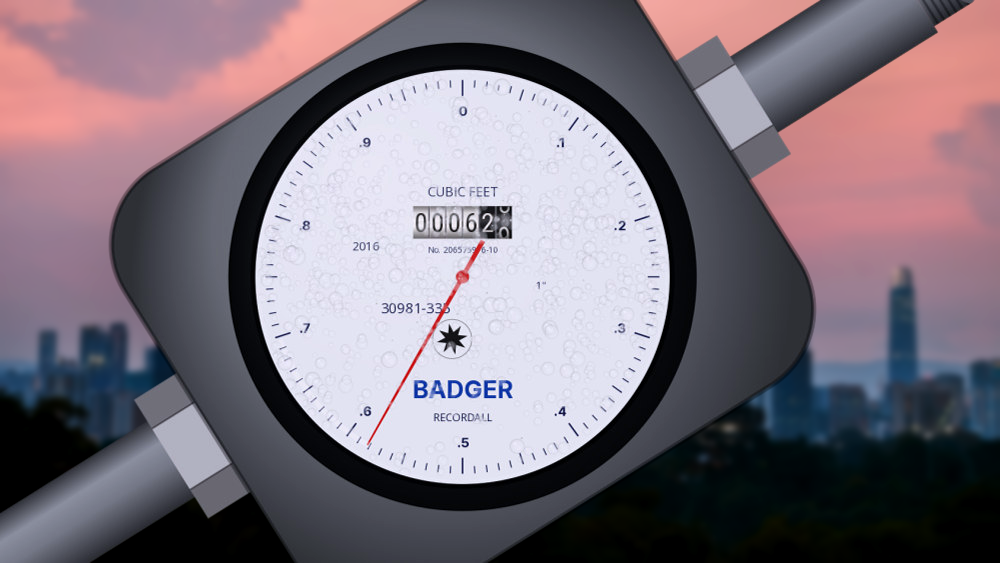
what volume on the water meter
628.58 ft³
